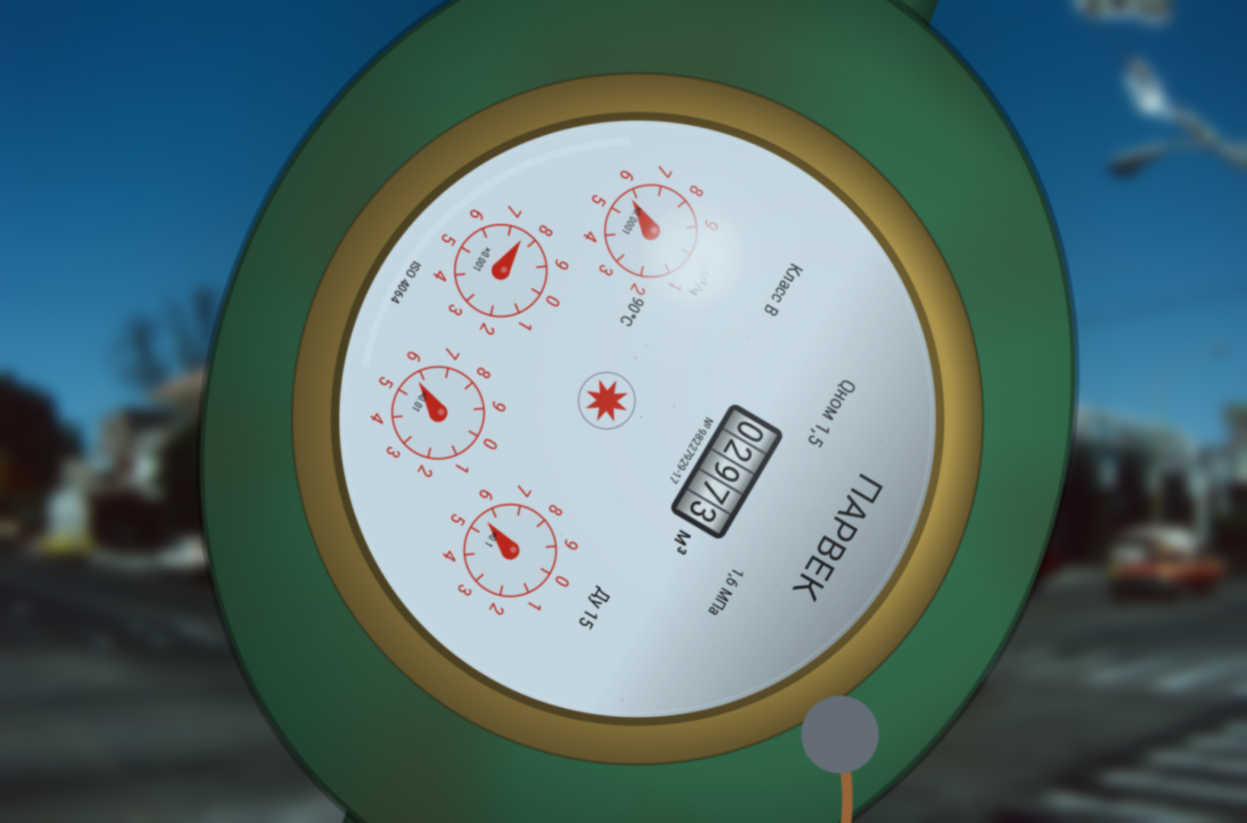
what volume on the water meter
2973.5575 m³
